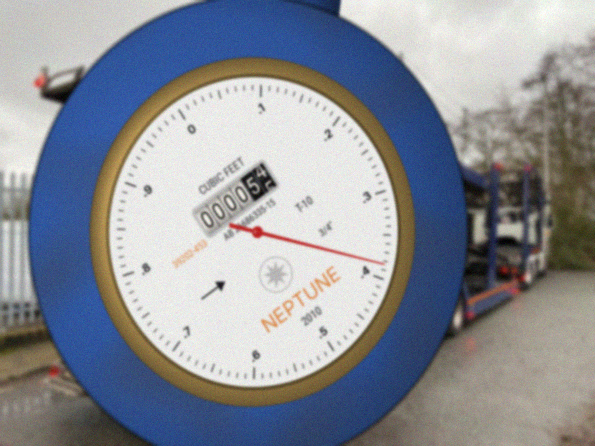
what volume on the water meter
54.38 ft³
